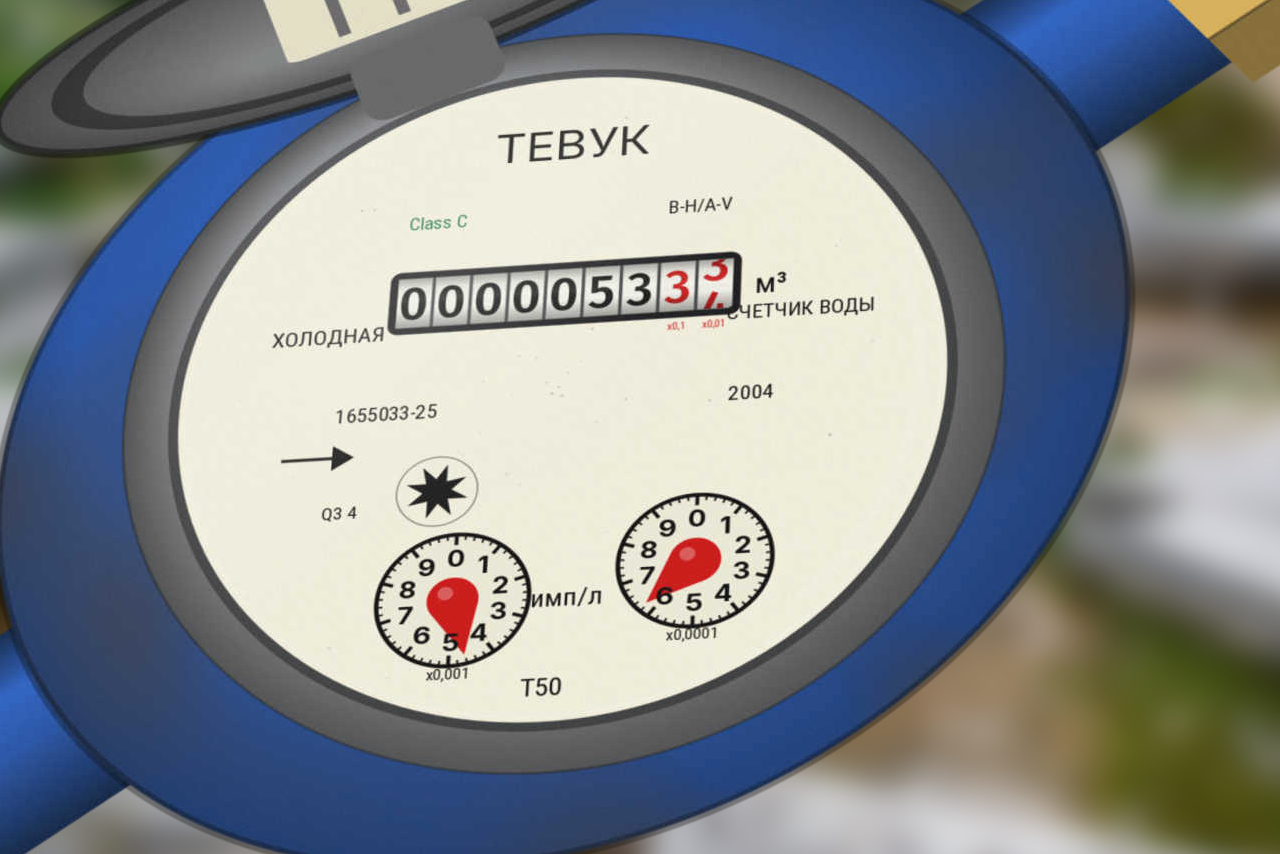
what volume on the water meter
53.3346 m³
